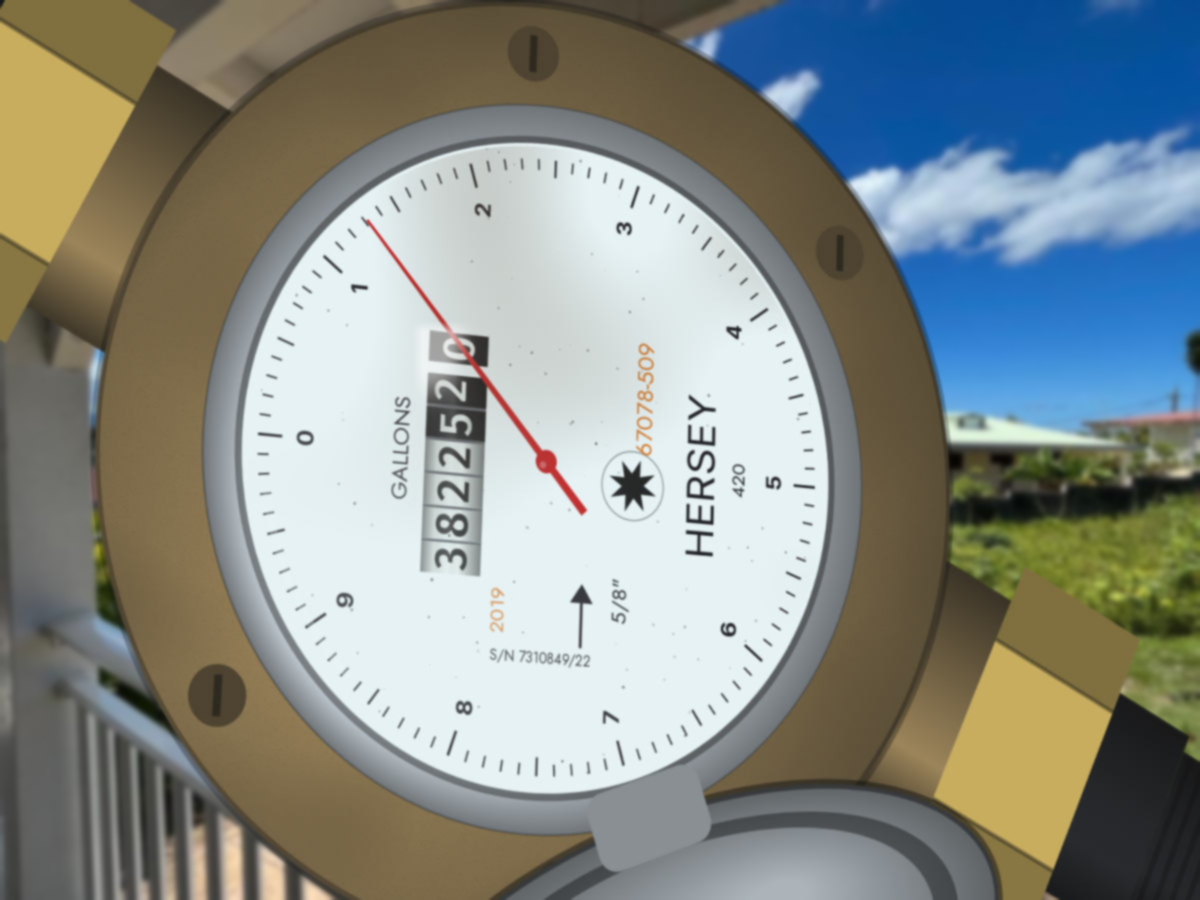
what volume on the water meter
3822521.3 gal
